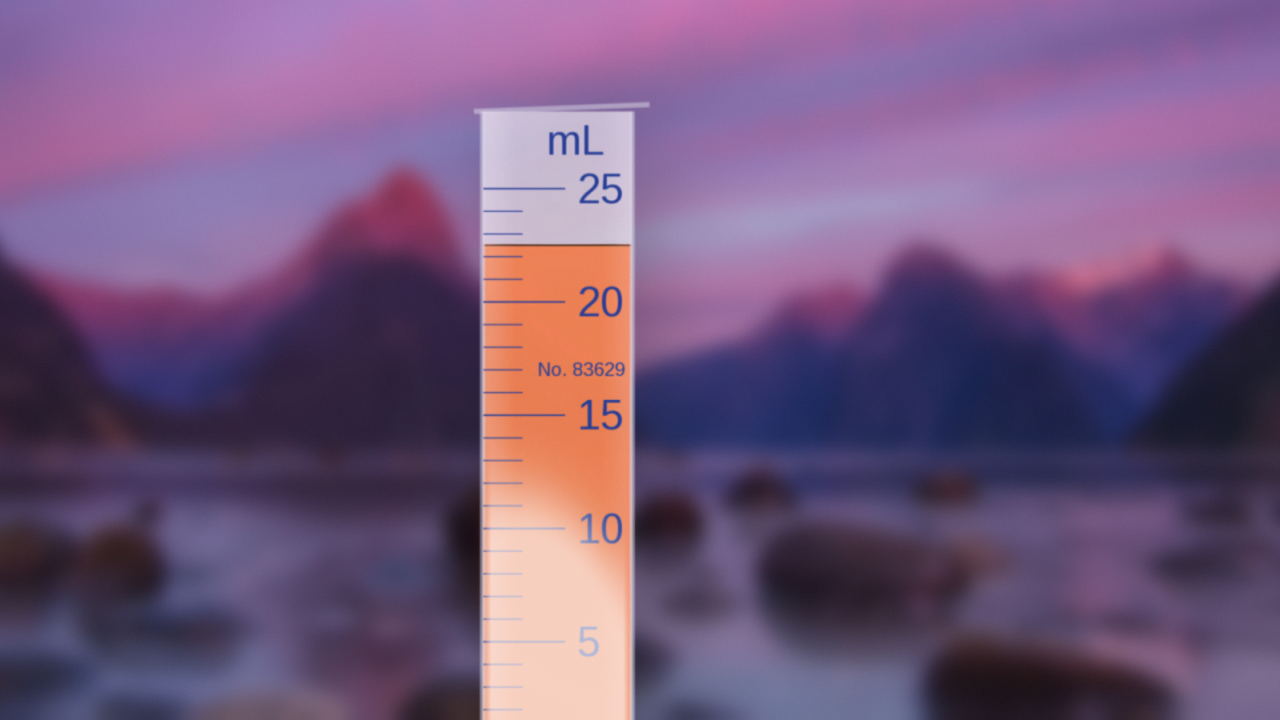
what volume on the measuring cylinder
22.5 mL
